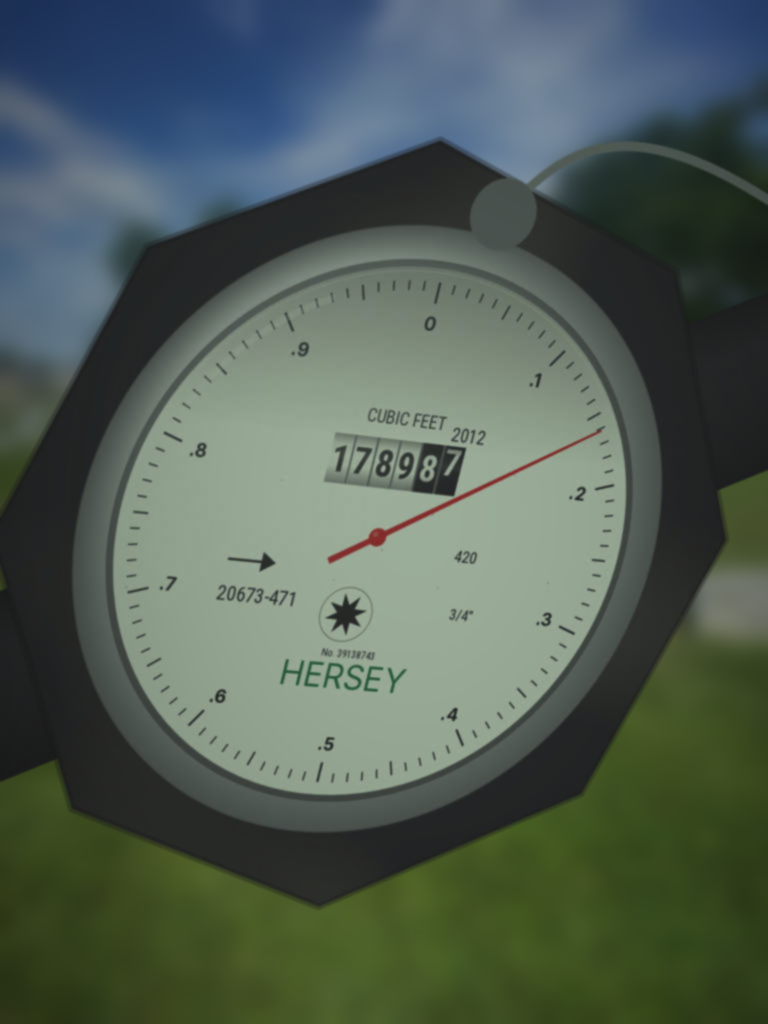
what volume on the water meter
178987.16 ft³
